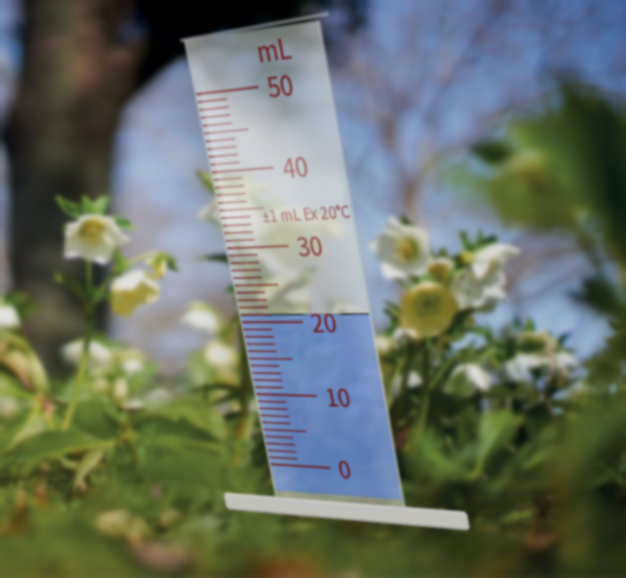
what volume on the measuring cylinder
21 mL
